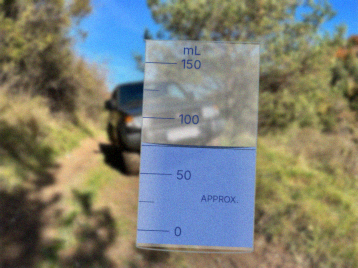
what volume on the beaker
75 mL
